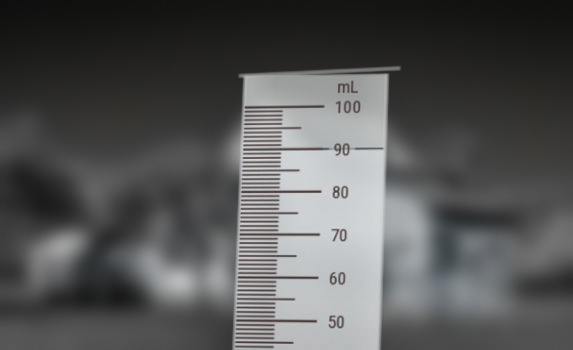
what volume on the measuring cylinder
90 mL
